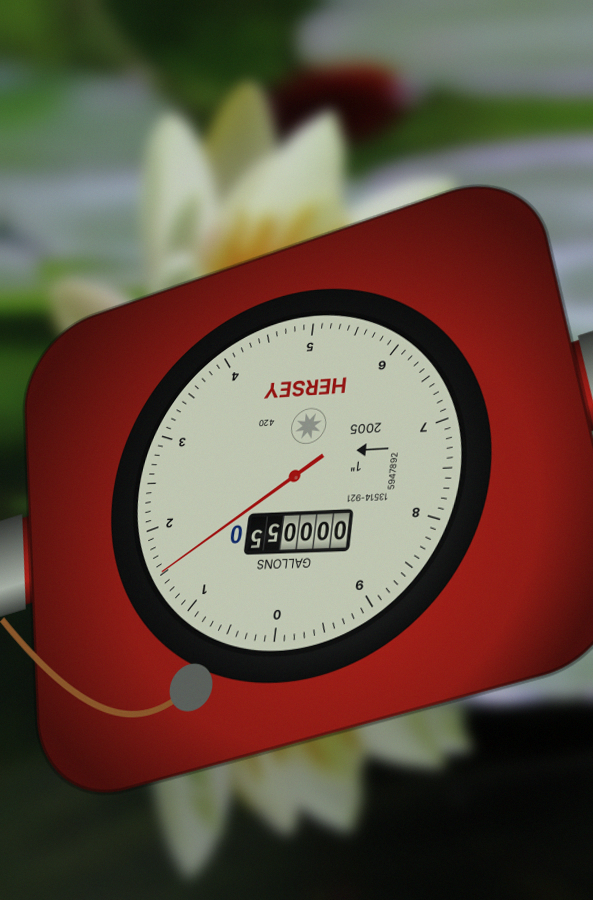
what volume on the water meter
551.5 gal
